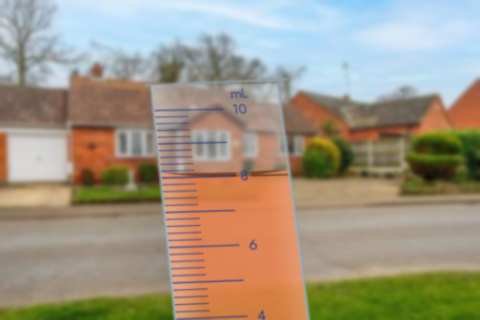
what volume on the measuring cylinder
8 mL
